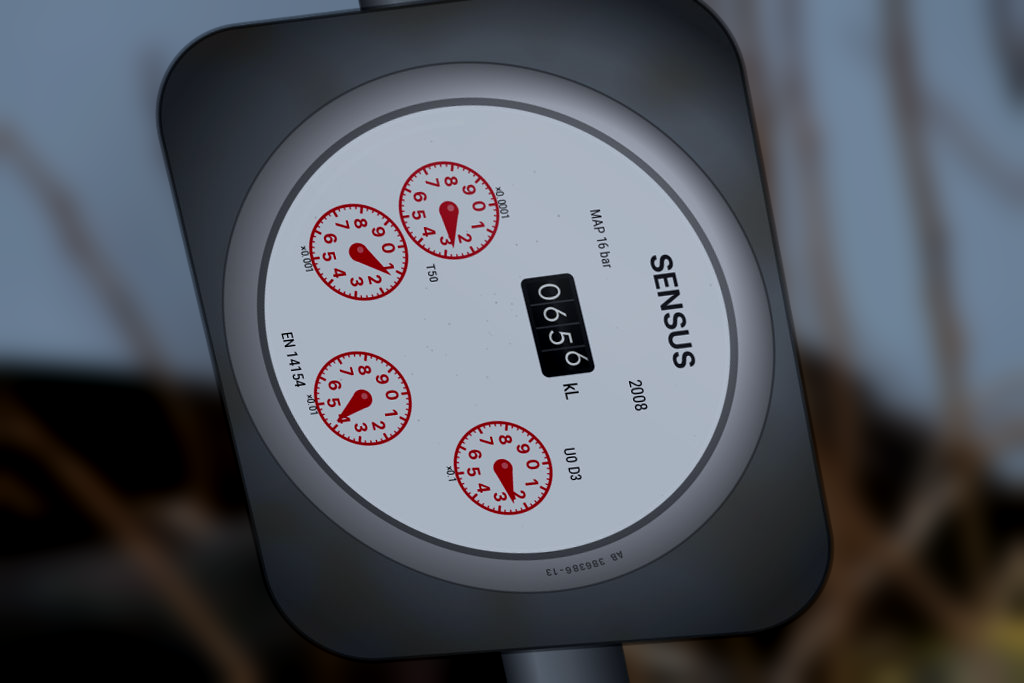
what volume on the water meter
656.2412 kL
